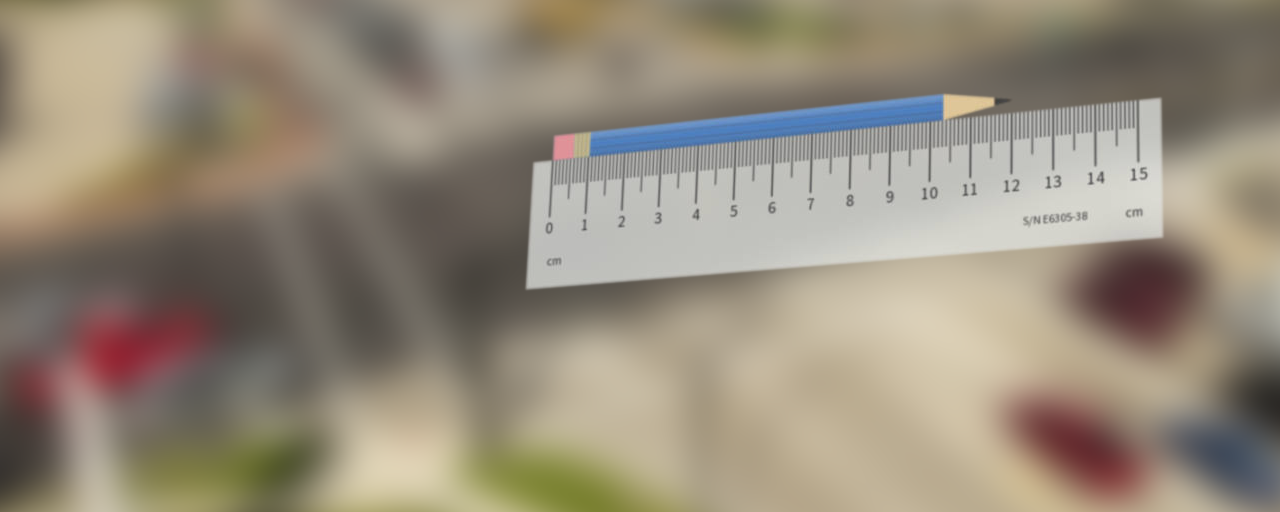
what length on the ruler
12 cm
